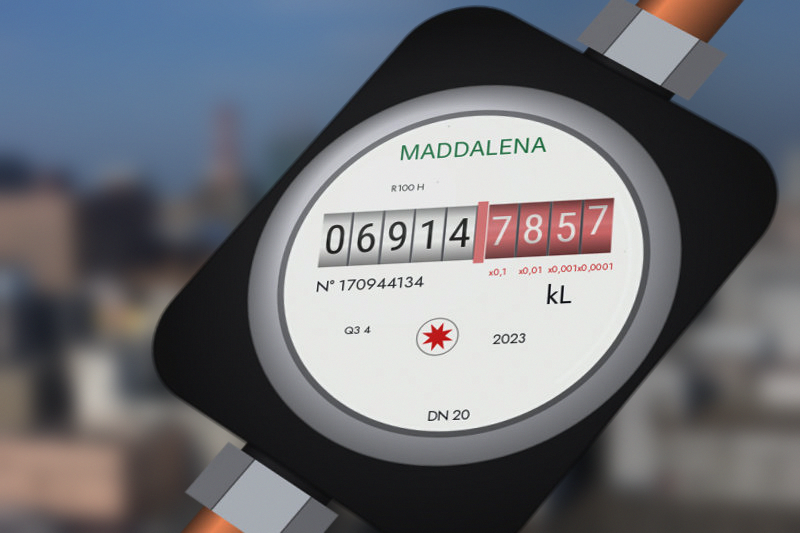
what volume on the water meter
6914.7857 kL
